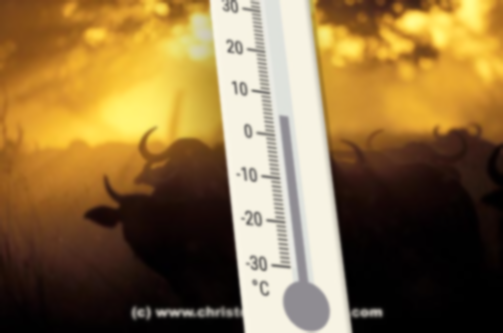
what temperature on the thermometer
5 °C
